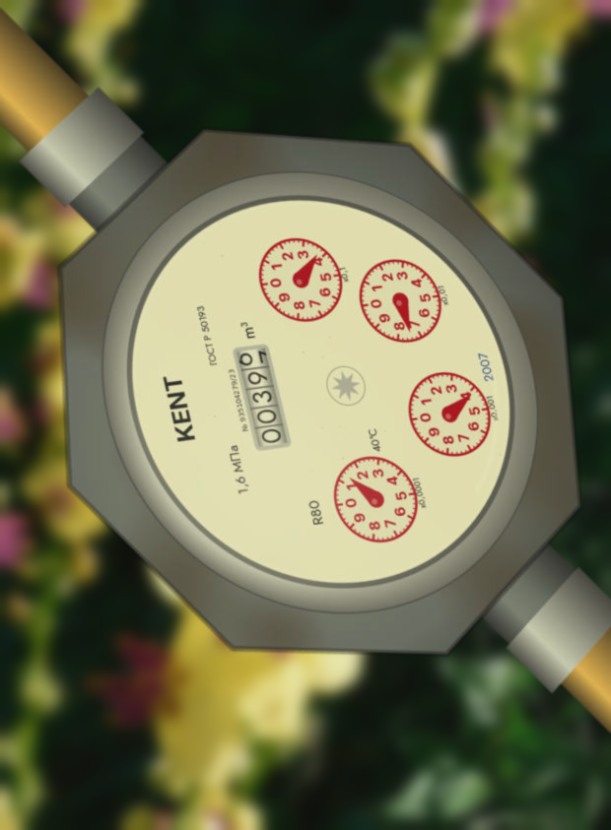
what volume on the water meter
396.3741 m³
